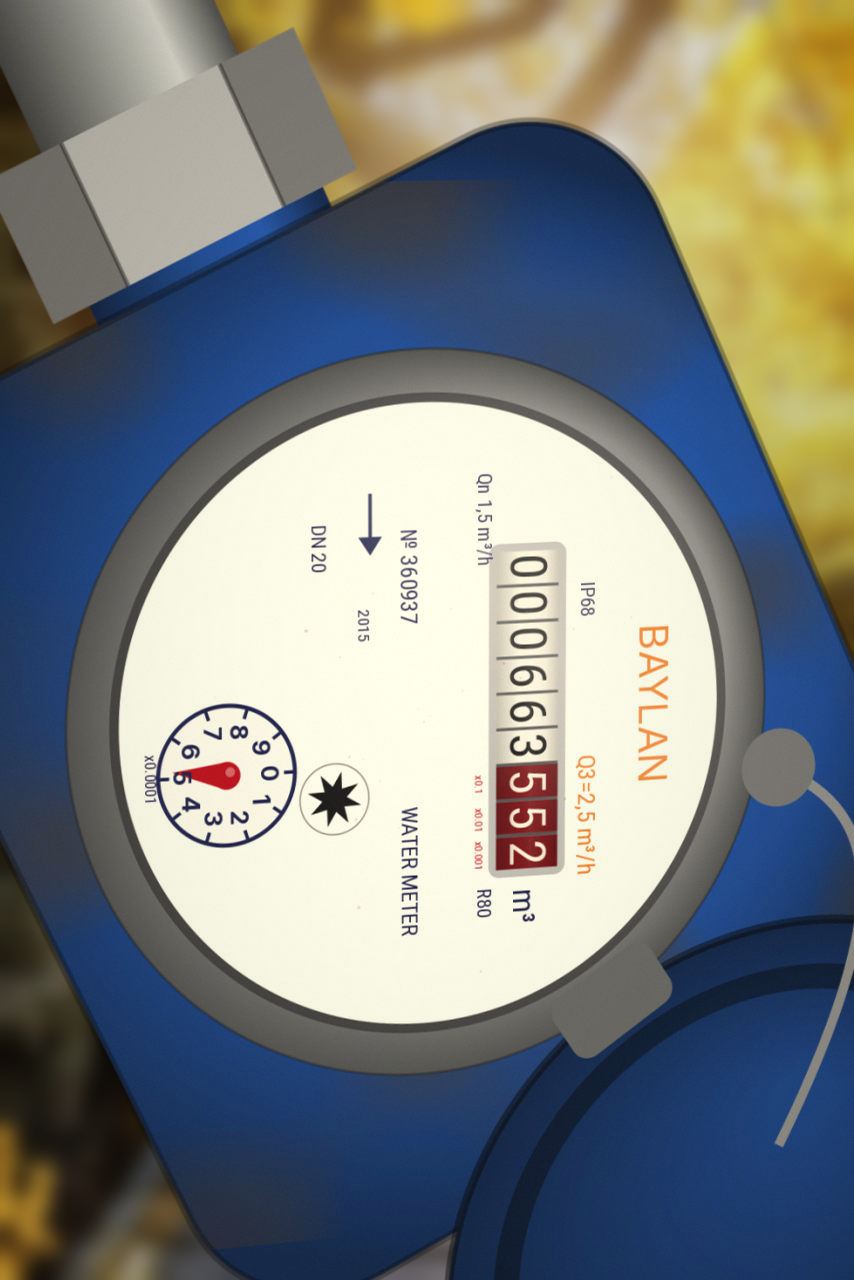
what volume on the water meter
663.5525 m³
